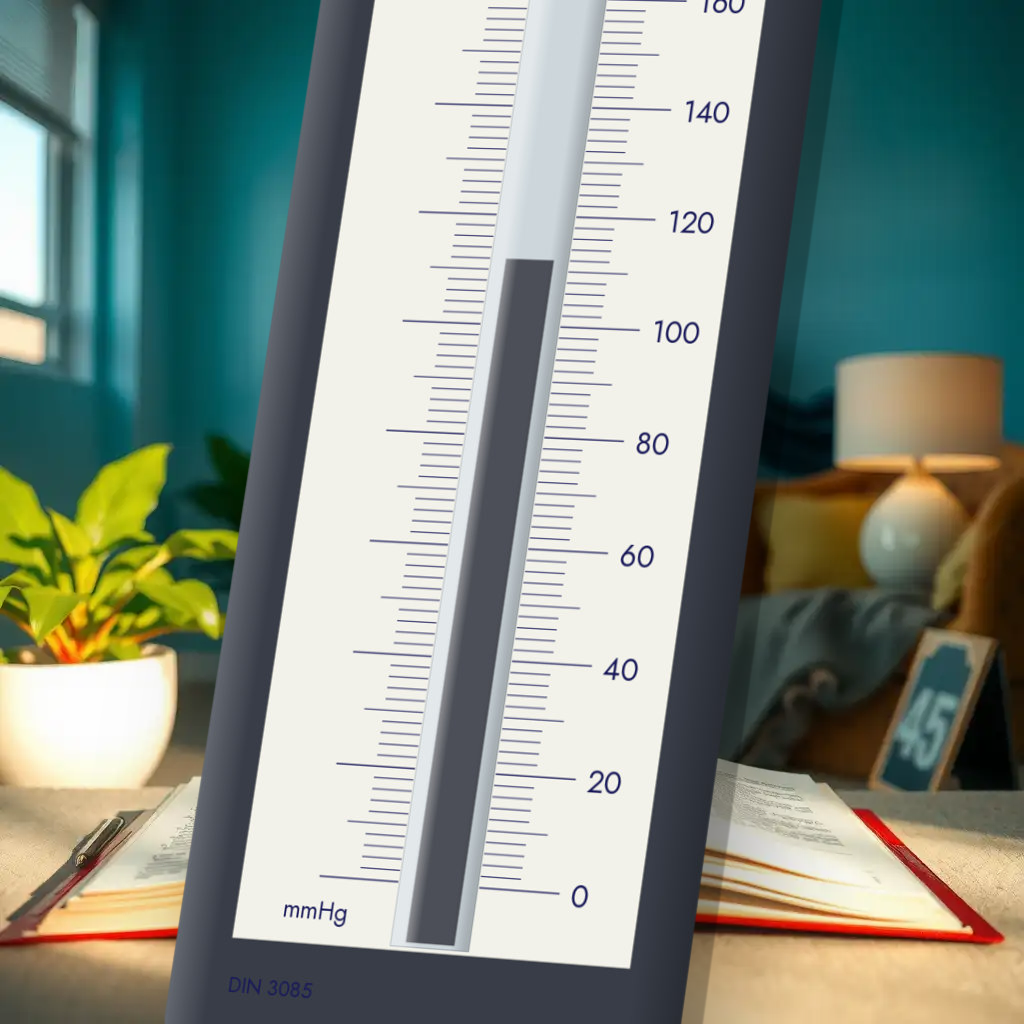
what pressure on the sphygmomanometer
112 mmHg
